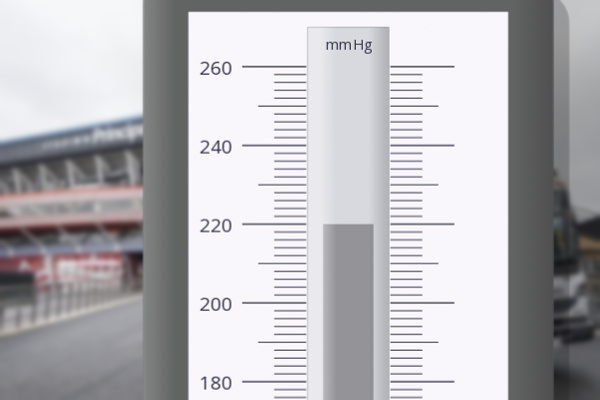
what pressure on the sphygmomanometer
220 mmHg
